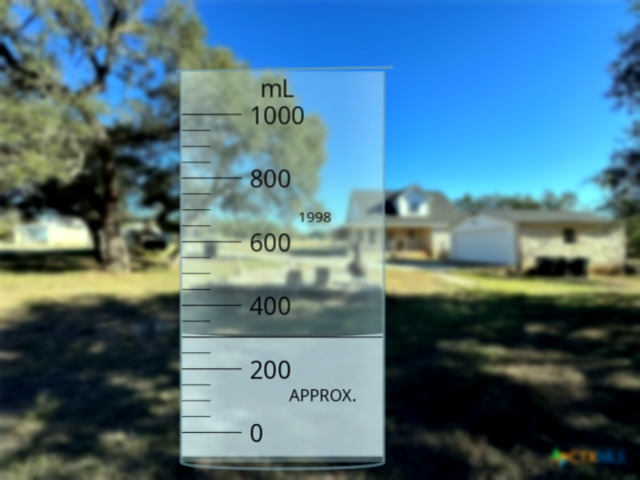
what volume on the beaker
300 mL
